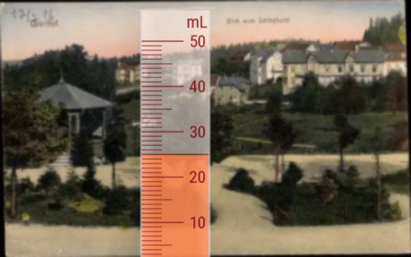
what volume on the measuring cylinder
25 mL
